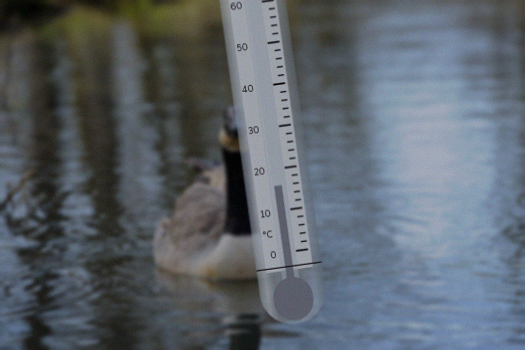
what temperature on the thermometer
16 °C
